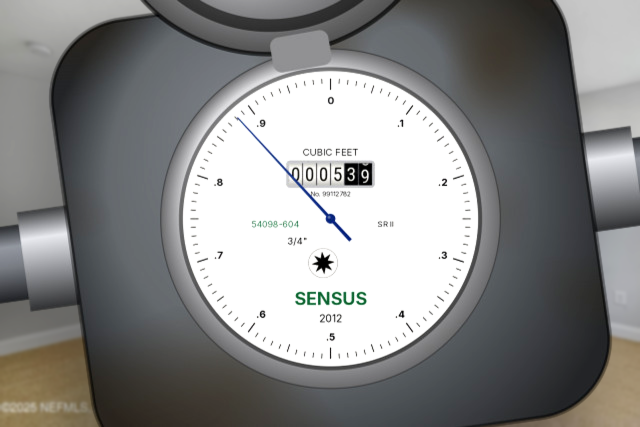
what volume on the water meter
538.88 ft³
